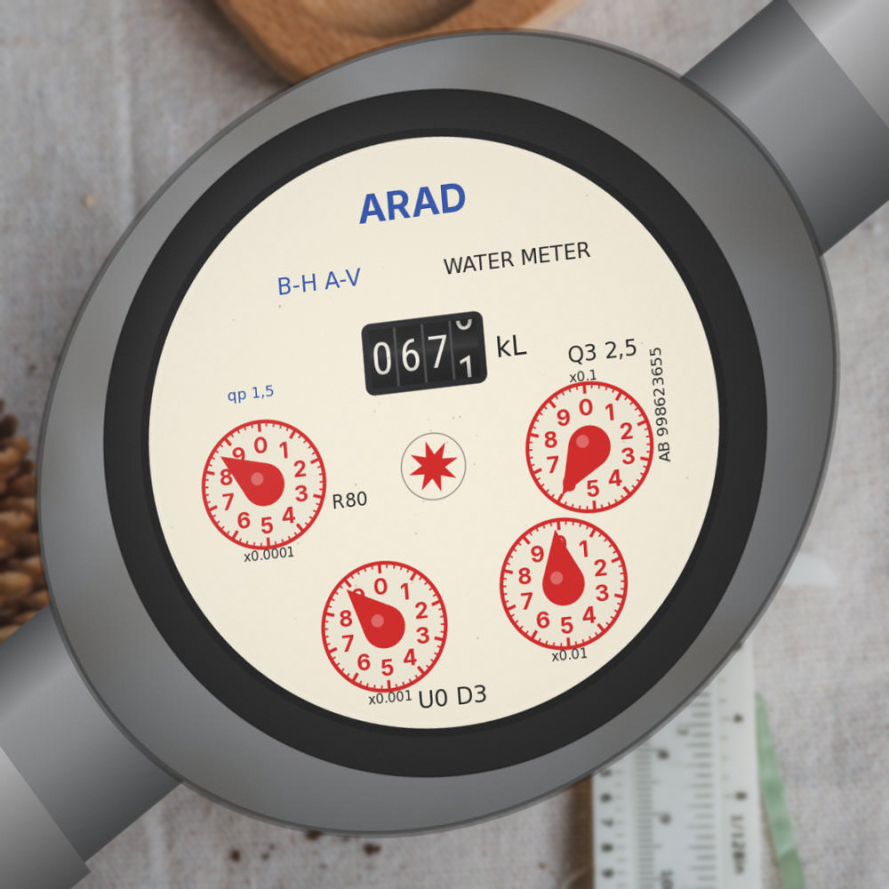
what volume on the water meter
670.5988 kL
